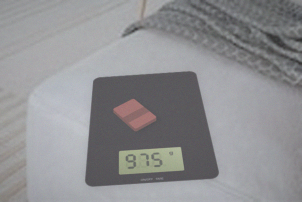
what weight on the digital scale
975 g
